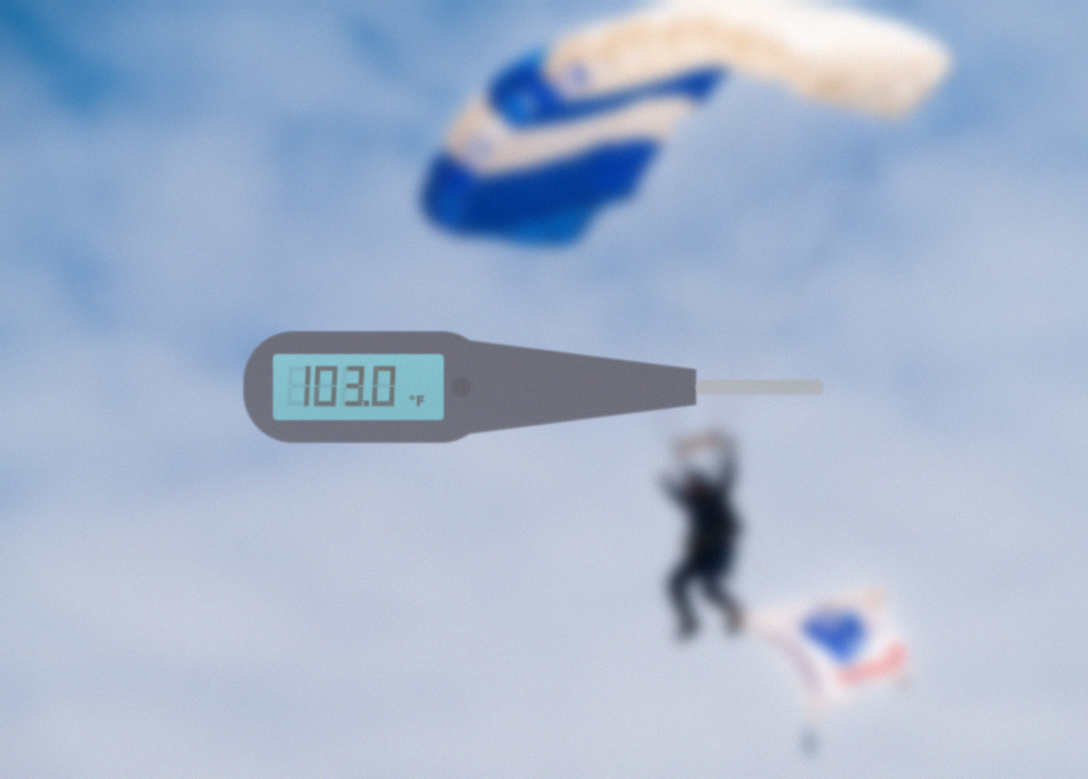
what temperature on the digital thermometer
103.0 °F
